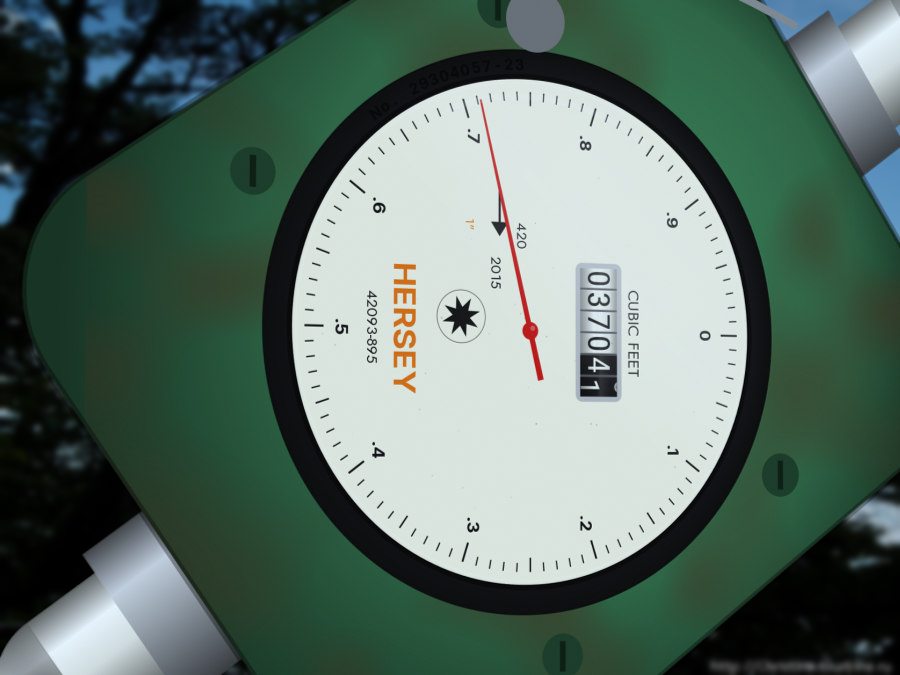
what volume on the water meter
37040.71 ft³
